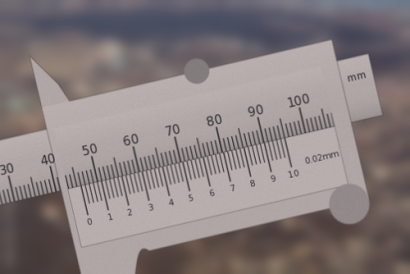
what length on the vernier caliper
46.0 mm
